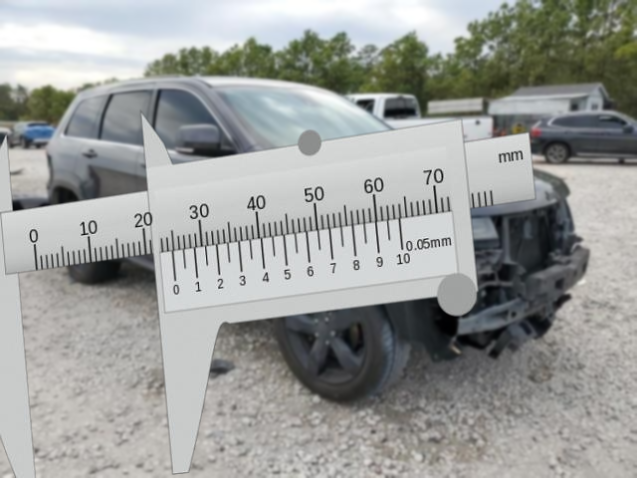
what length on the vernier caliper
24.8 mm
